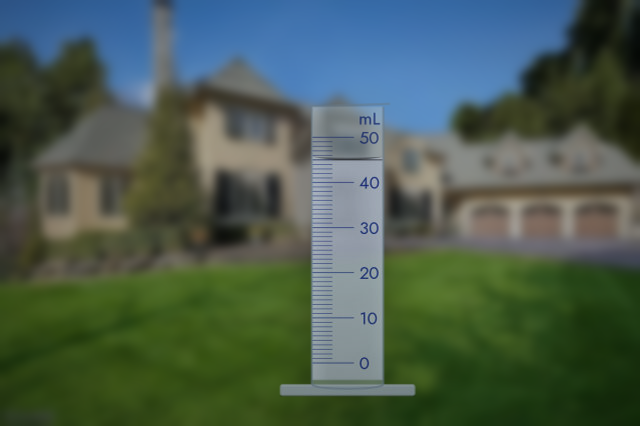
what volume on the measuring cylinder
45 mL
